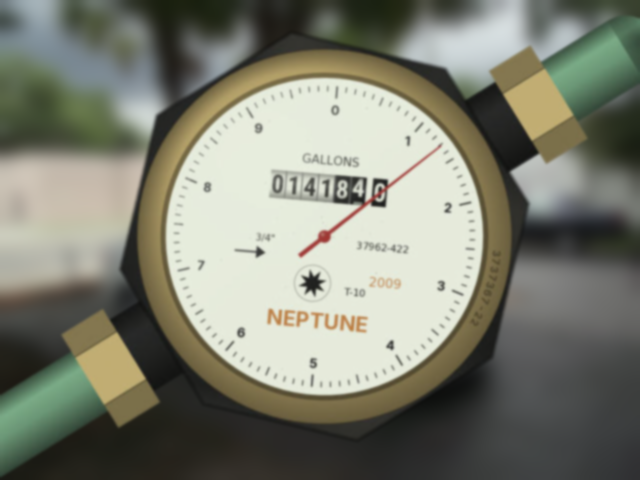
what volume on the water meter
141841.3 gal
